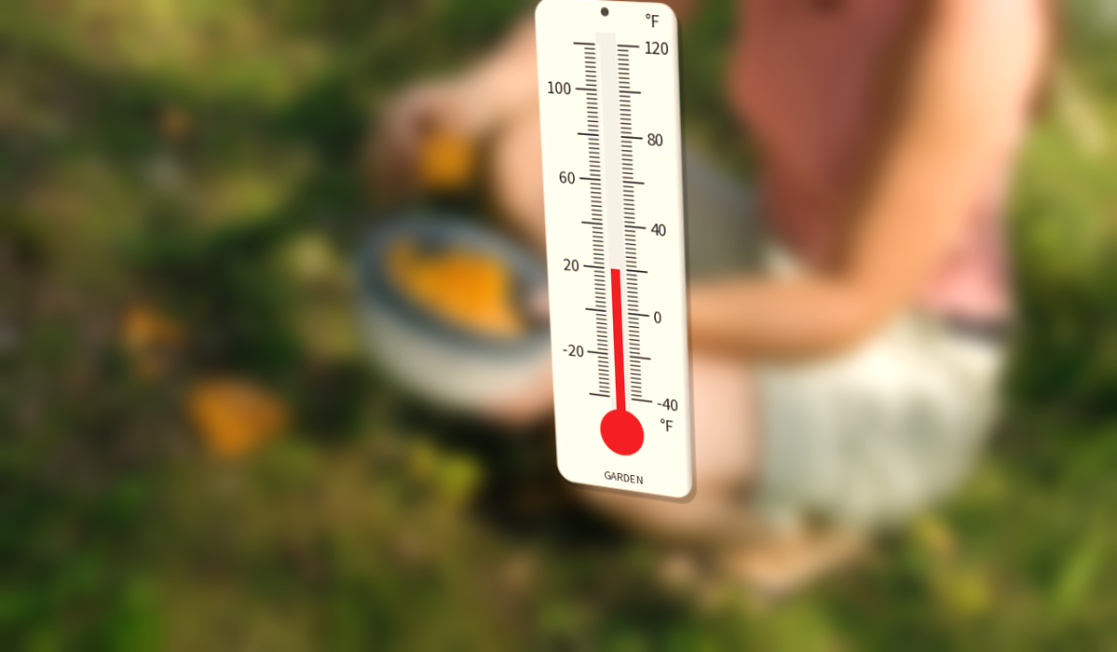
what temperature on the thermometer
20 °F
